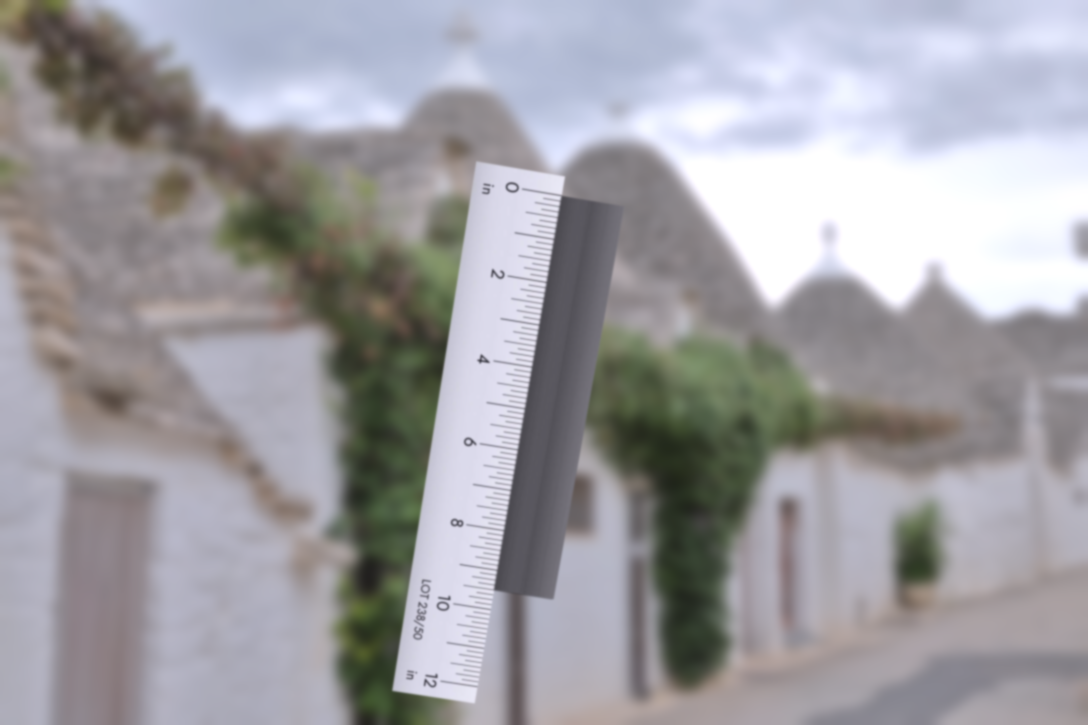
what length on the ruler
9.5 in
